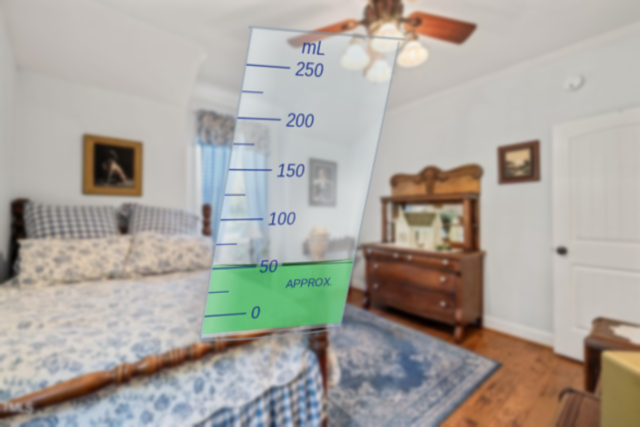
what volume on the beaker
50 mL
